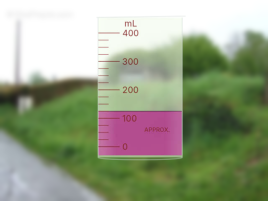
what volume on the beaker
125 mL
